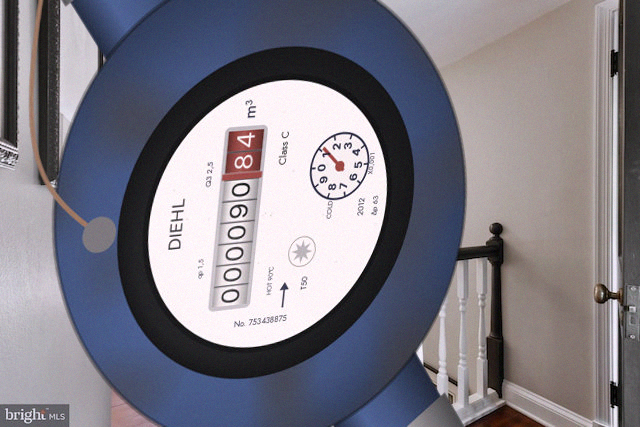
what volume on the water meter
90.841 m³
